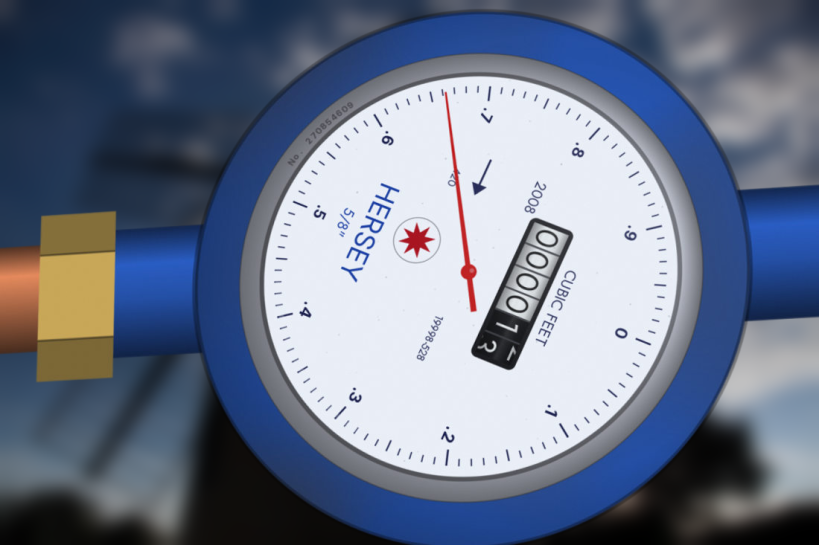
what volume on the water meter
12.66 ft³
